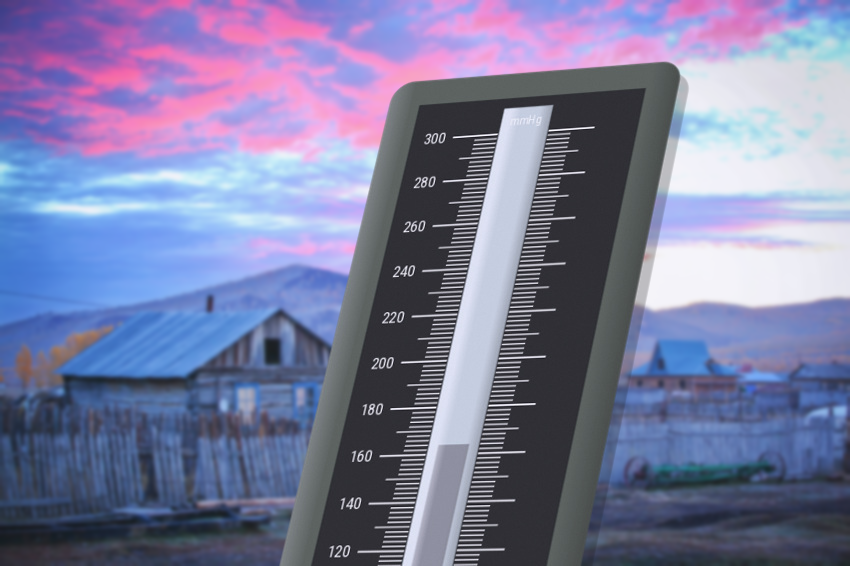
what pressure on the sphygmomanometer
164 mmHg
